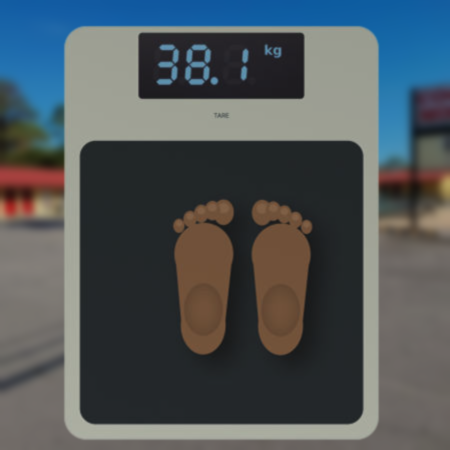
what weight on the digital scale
38.1 kg
